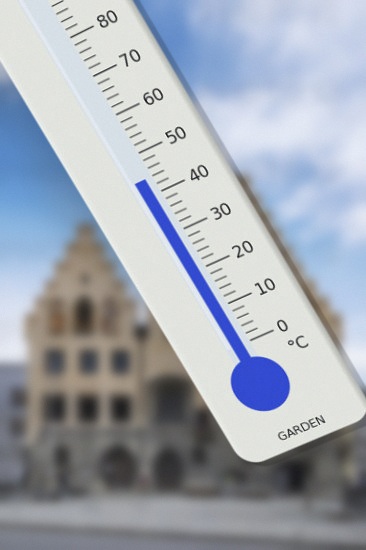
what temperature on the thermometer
44 °C
